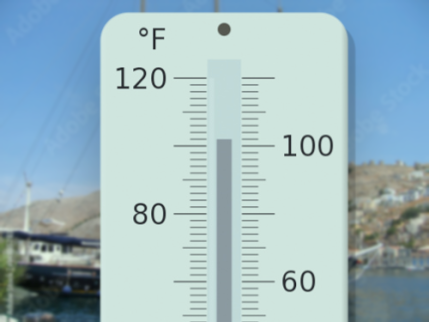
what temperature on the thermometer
102 °F
